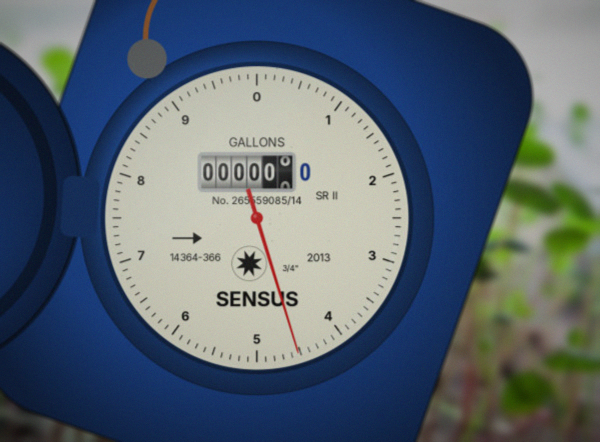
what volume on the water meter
84.5 gal
